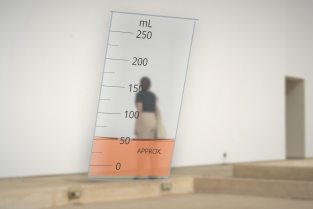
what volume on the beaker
50 mL
